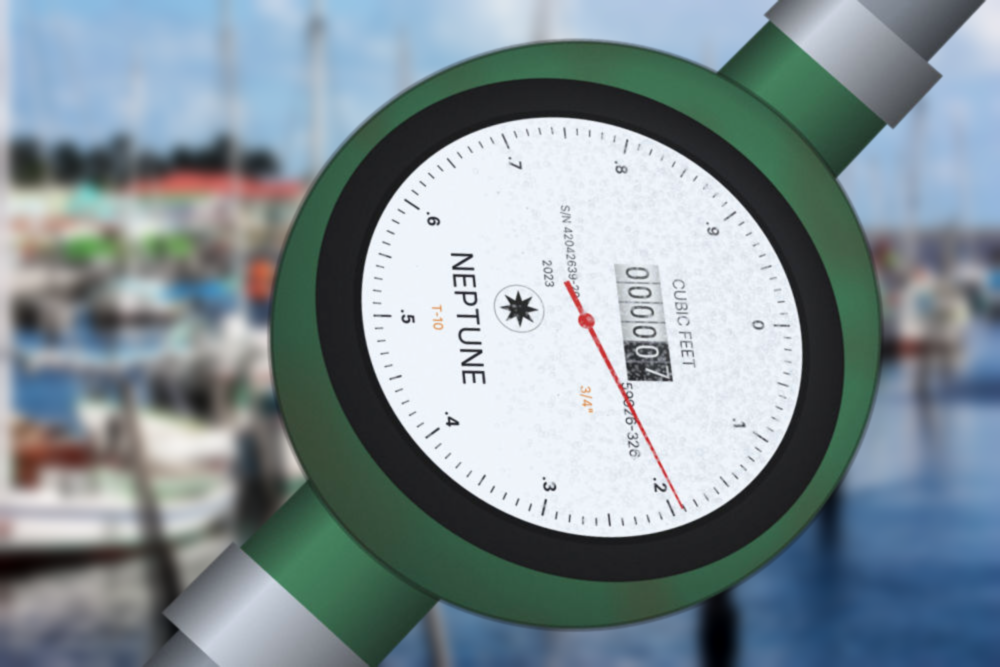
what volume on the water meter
7.19 ft³
